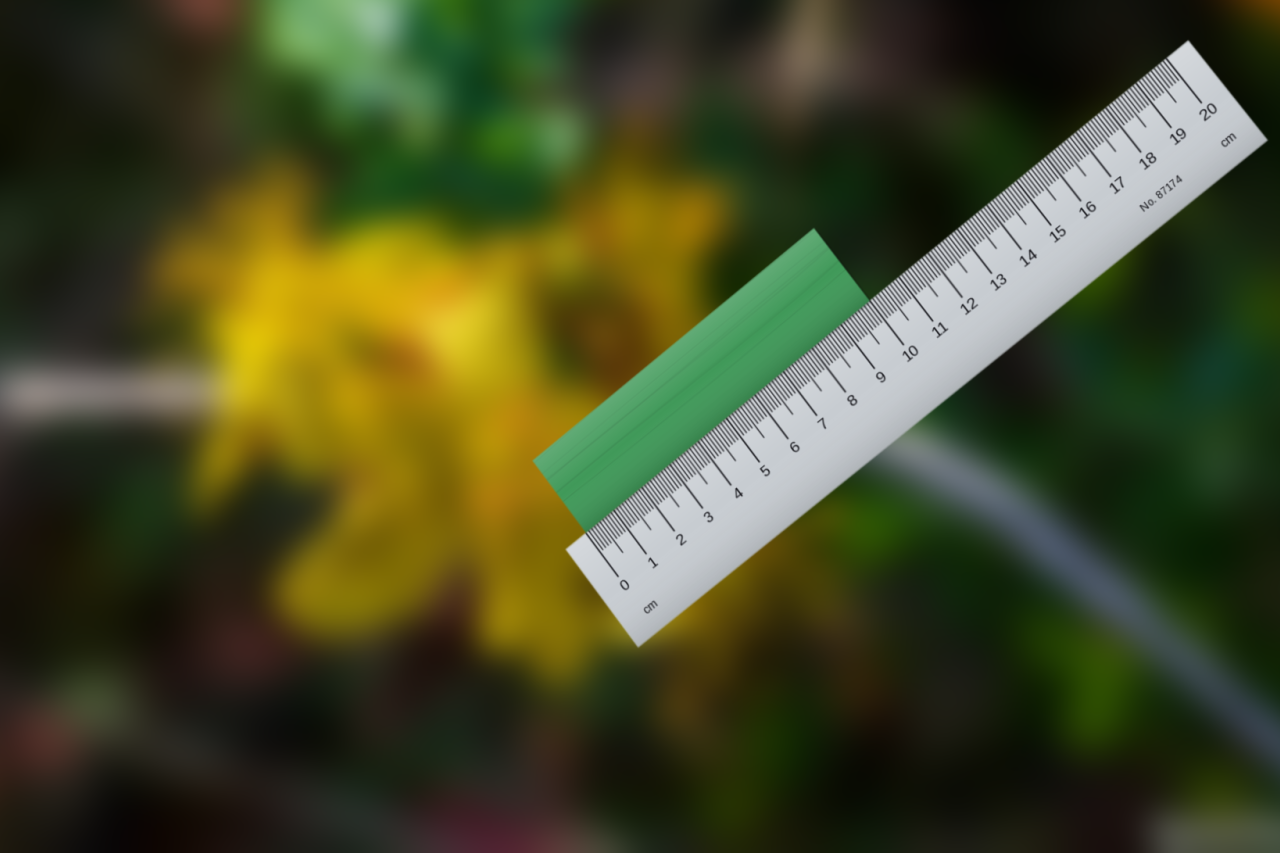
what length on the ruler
10 cm
